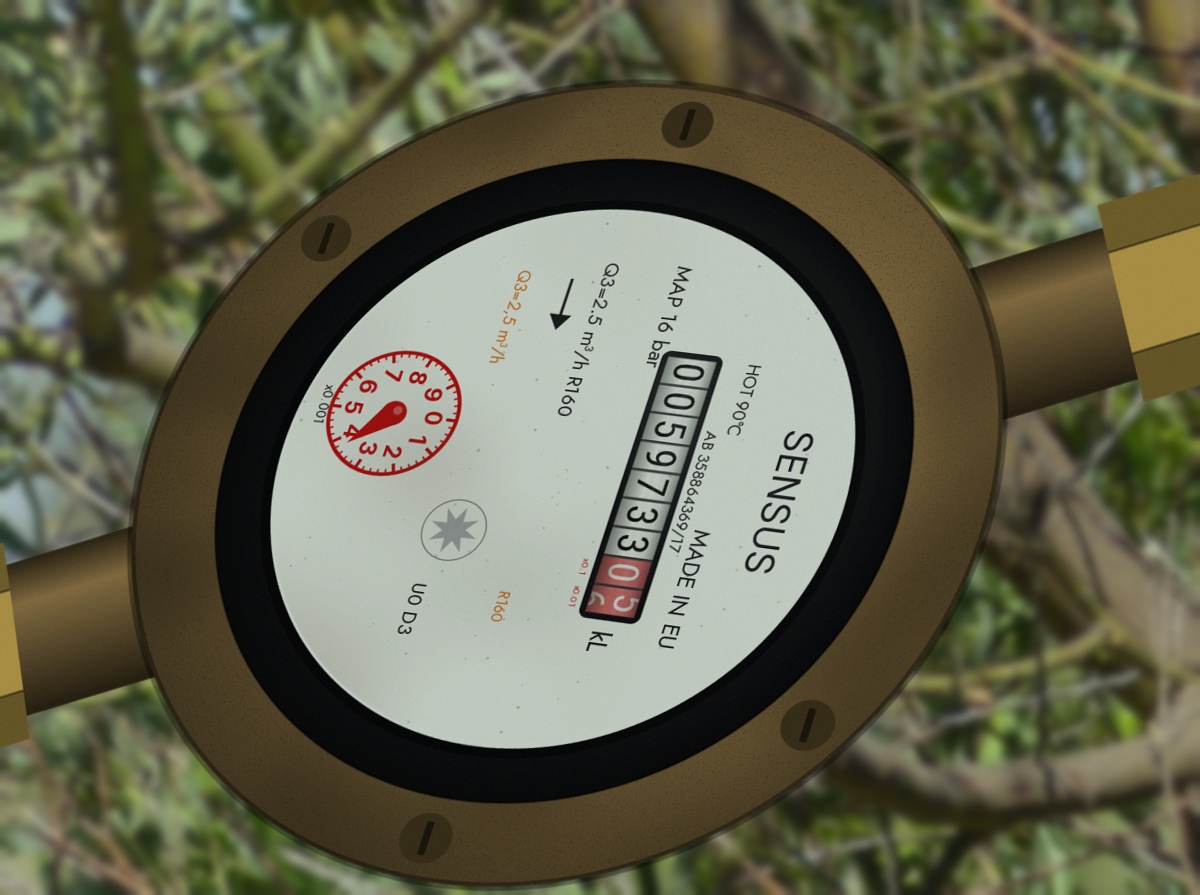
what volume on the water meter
59733.053 kL
